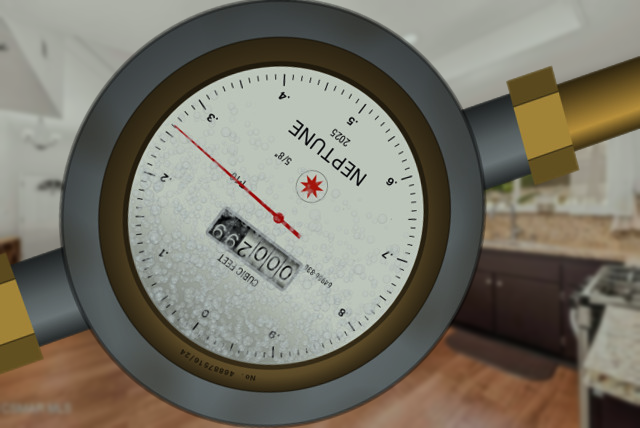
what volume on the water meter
299.26 ft³
